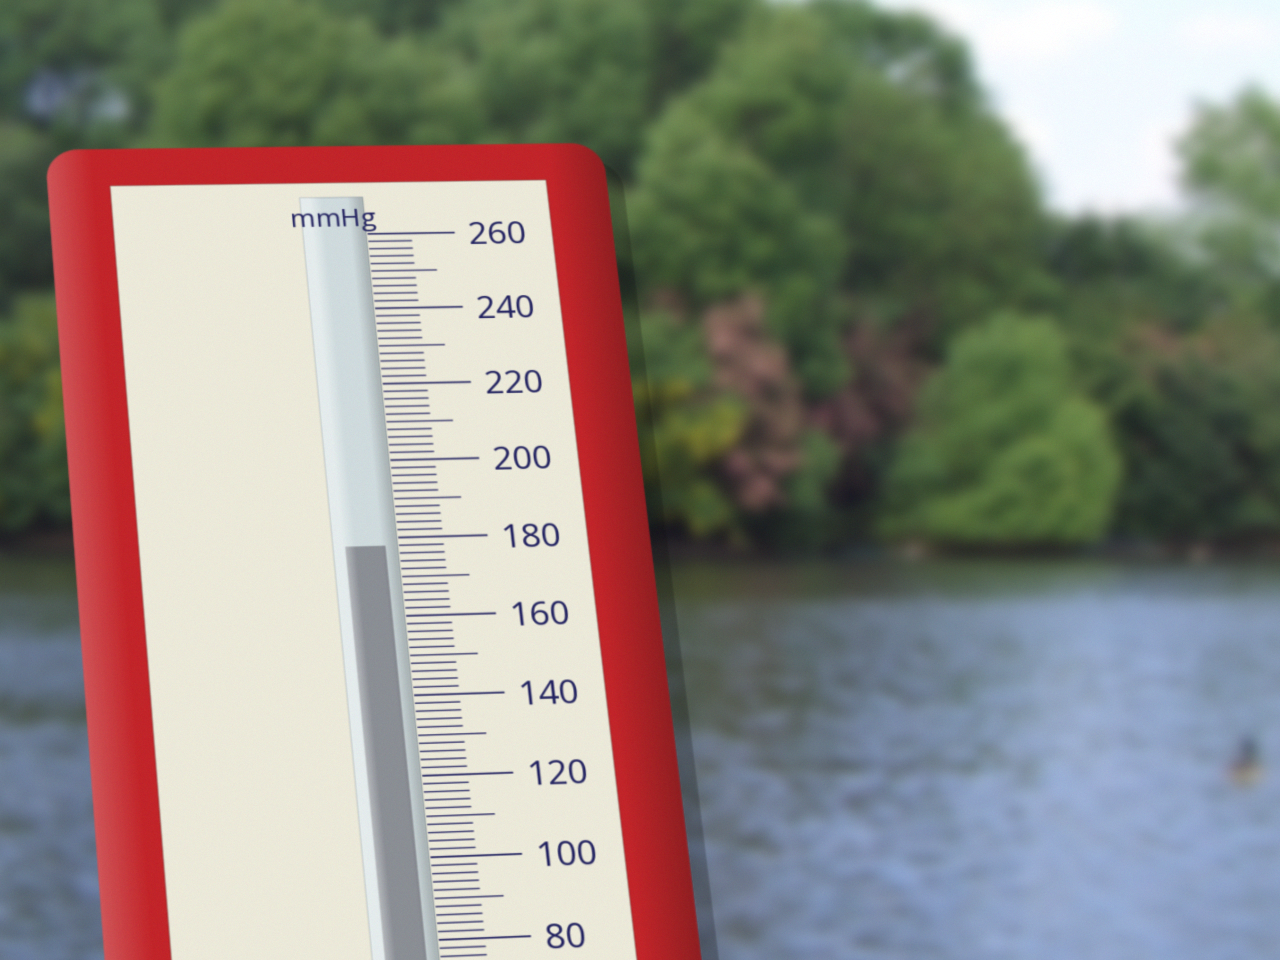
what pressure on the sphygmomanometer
178 mmHg
